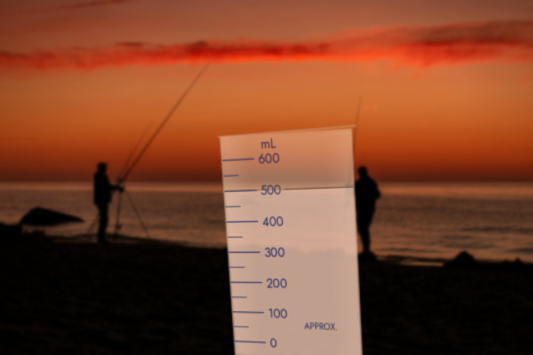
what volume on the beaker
500 mL
